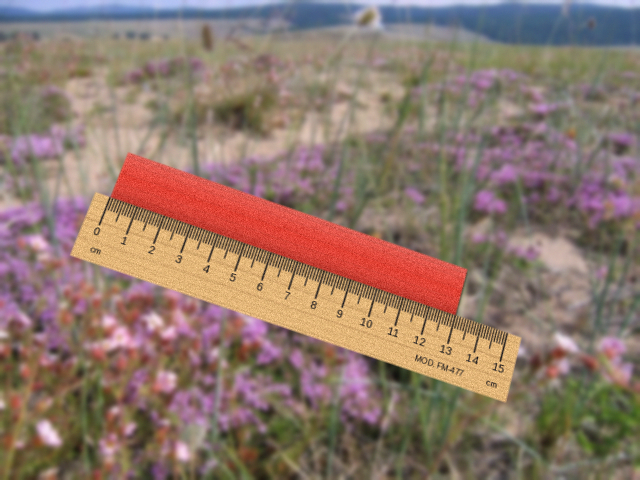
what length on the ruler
13 cm
